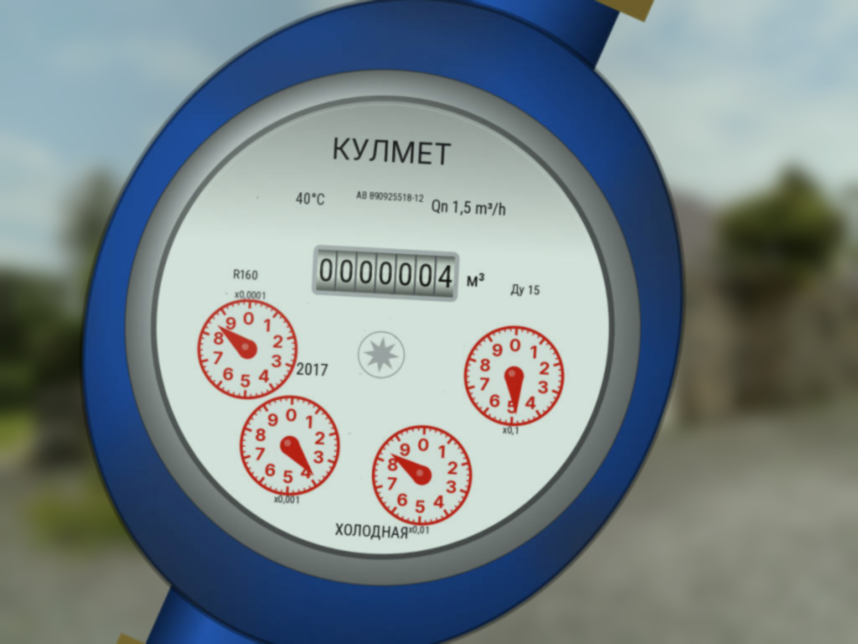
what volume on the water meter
4.4838 m³
